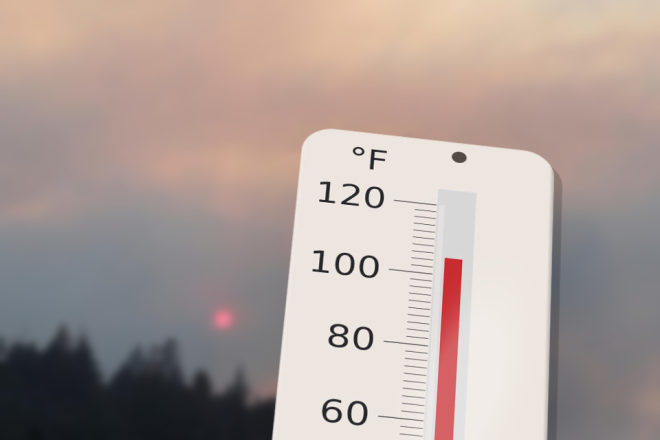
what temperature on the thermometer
105 °F
